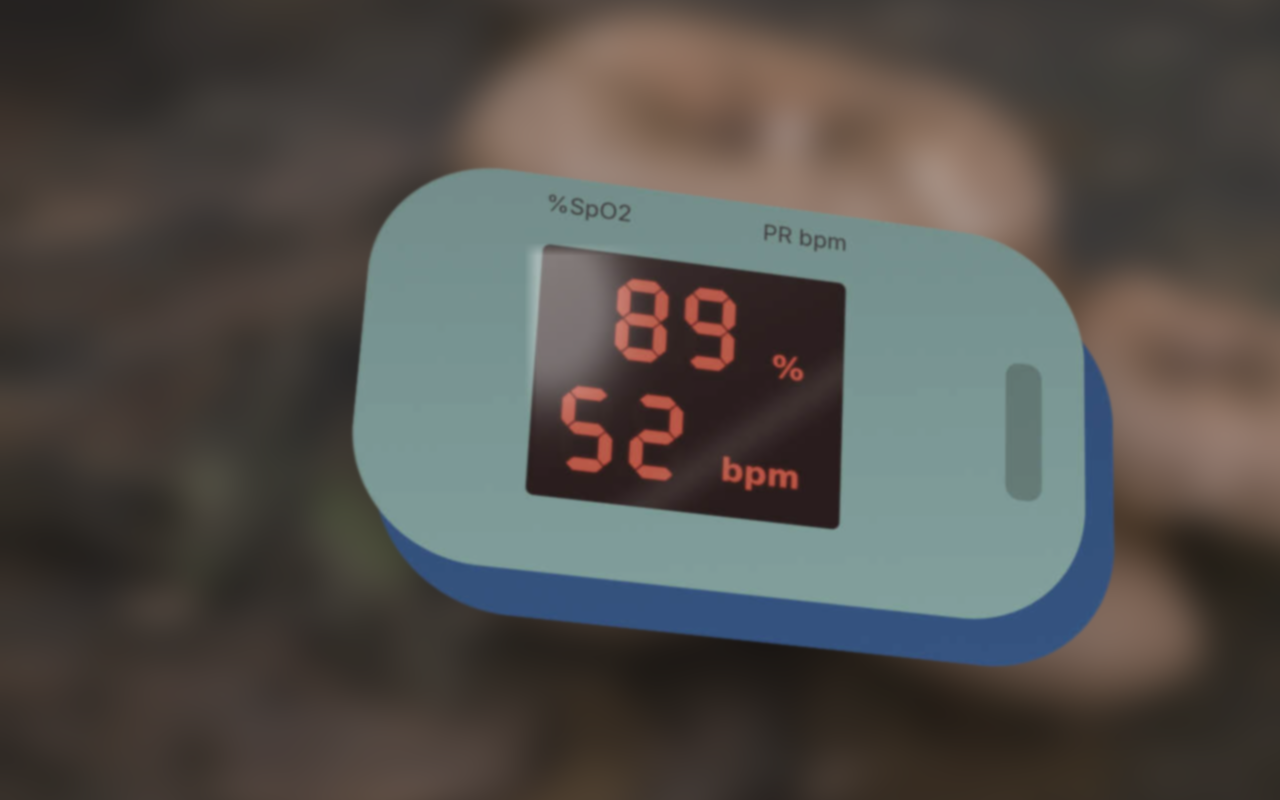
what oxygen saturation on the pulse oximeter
89 %
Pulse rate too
52 bpm
